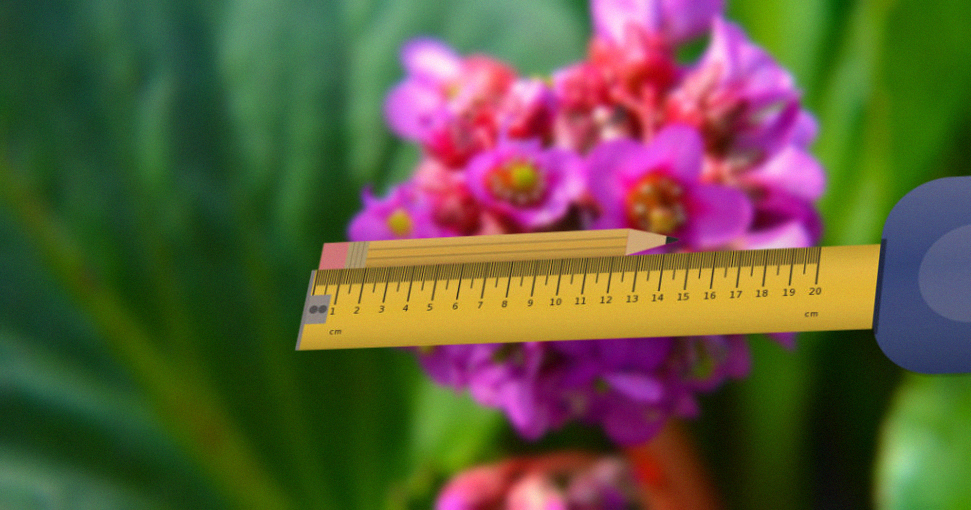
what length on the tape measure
14.5 cm
